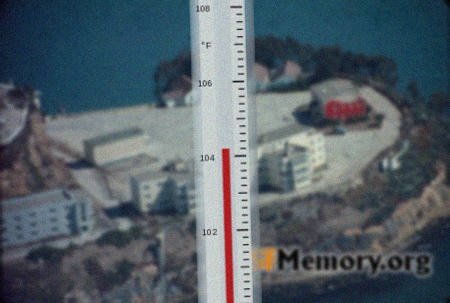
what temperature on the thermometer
104.2 °F
